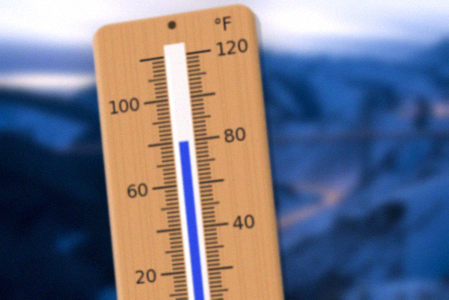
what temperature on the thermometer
80 °F
